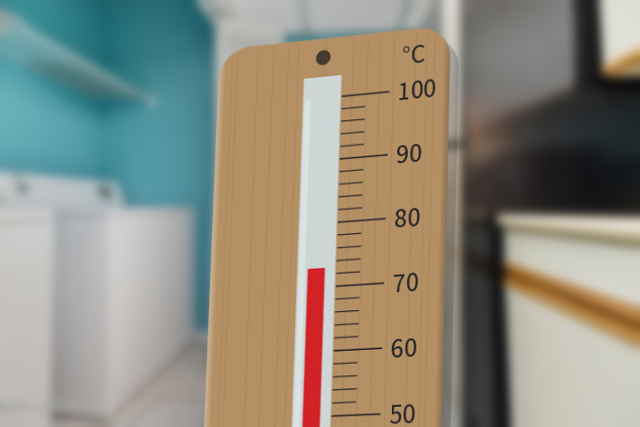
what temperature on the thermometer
73 °C
